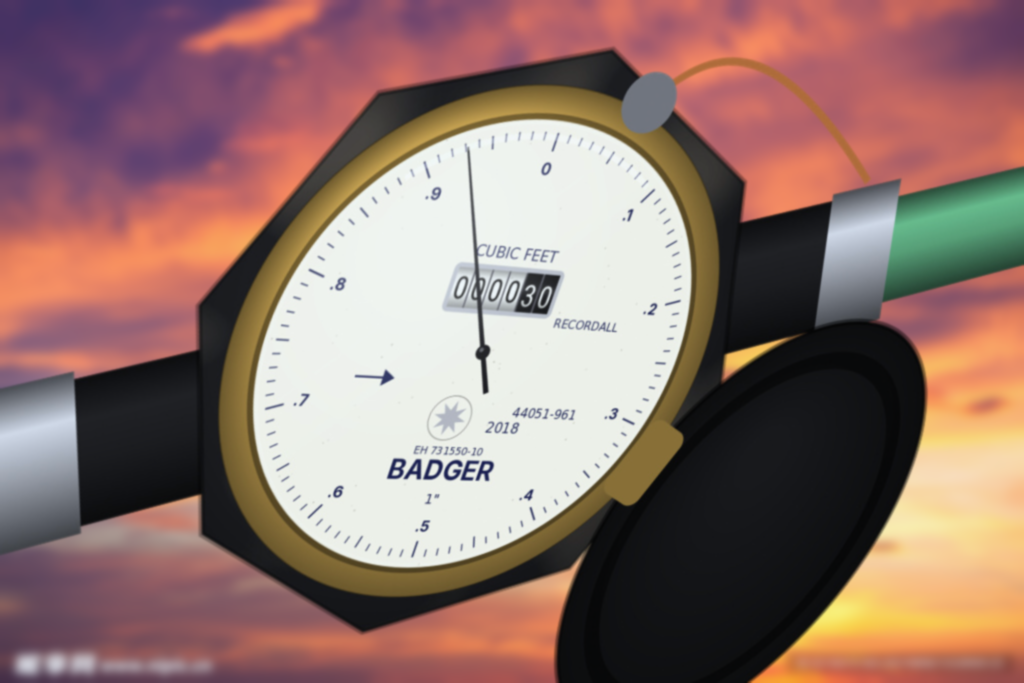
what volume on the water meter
29.93 ft³
